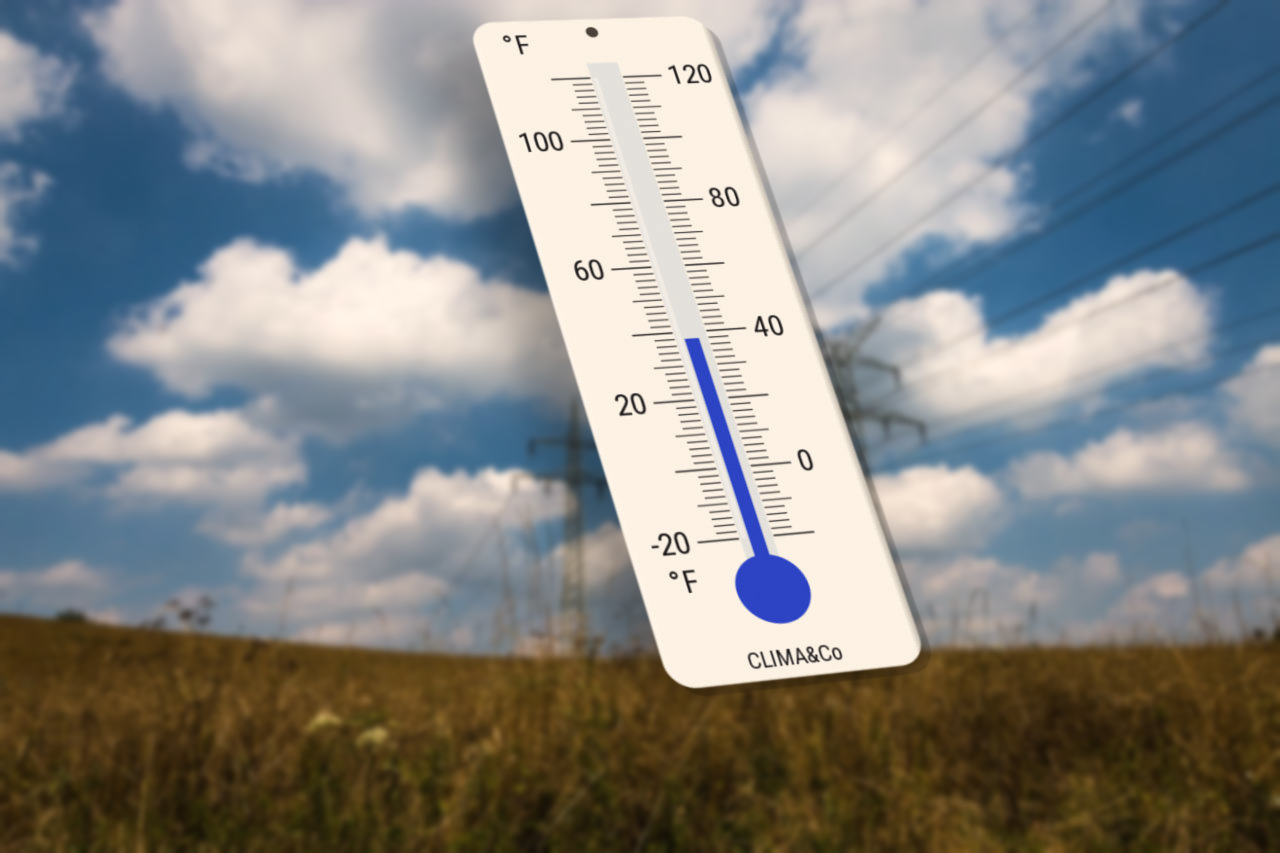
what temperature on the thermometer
38 °F
